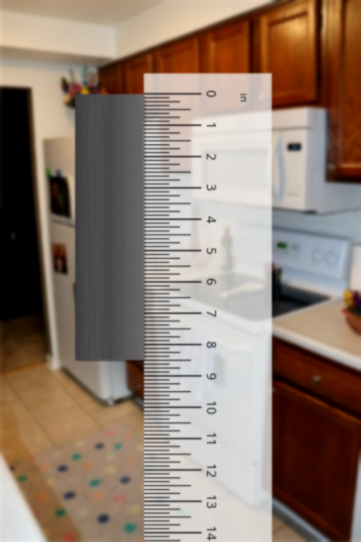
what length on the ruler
8.5 in
